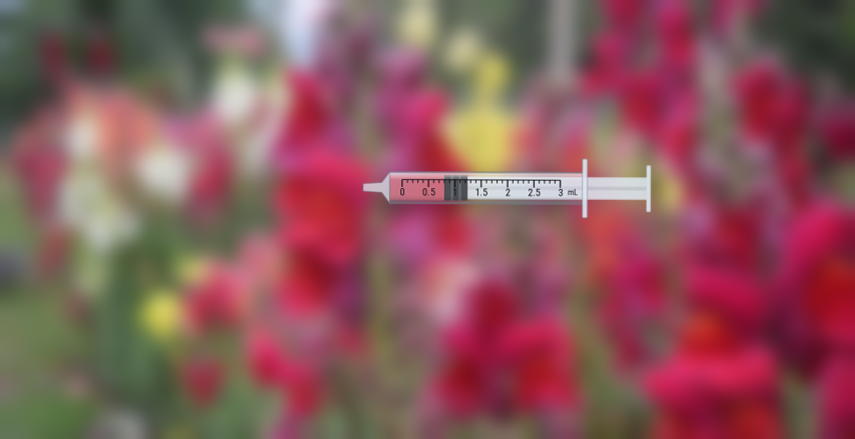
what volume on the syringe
0.8 mL
